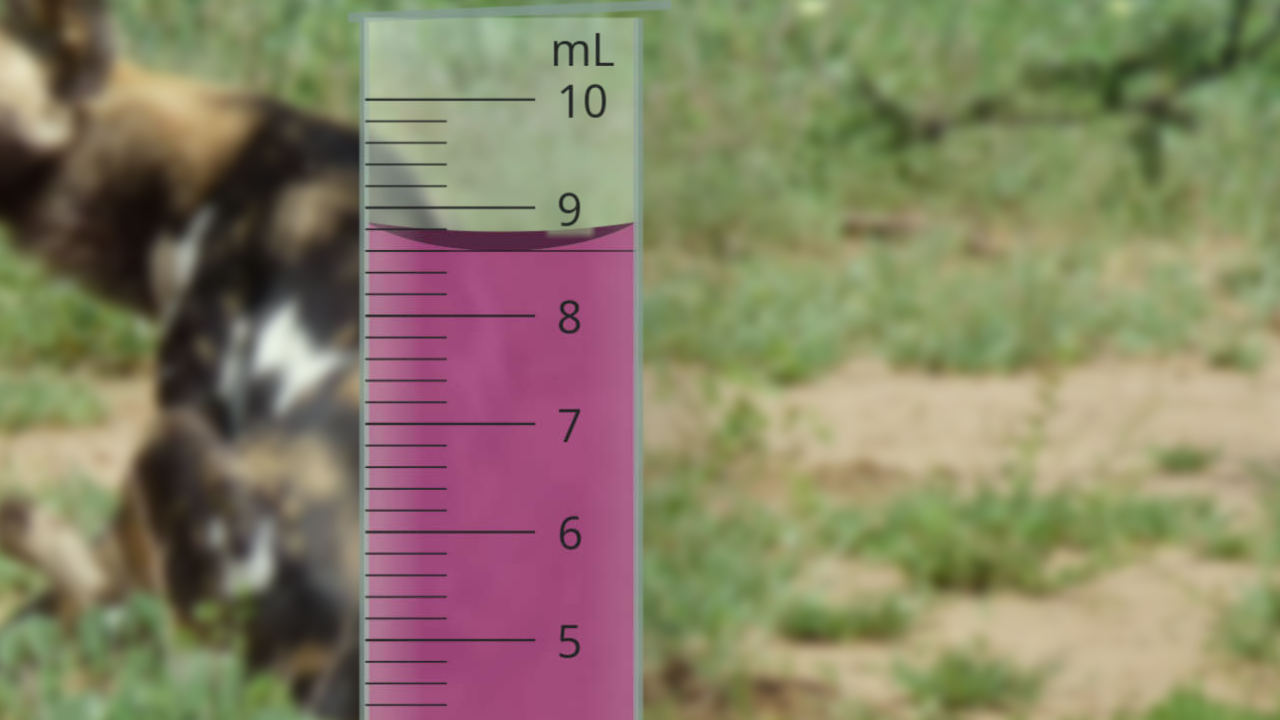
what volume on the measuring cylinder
8.6 mL
